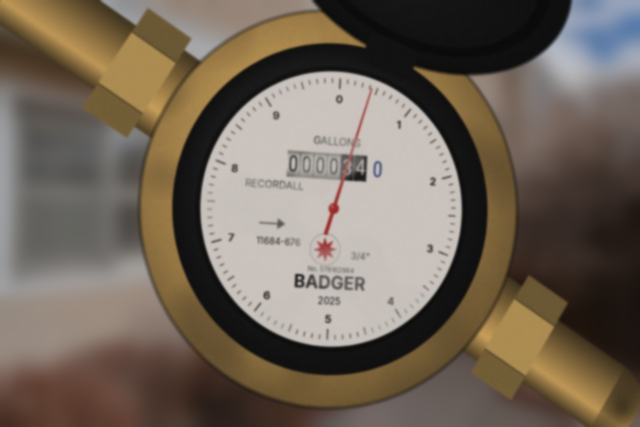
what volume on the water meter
340.4 gal
